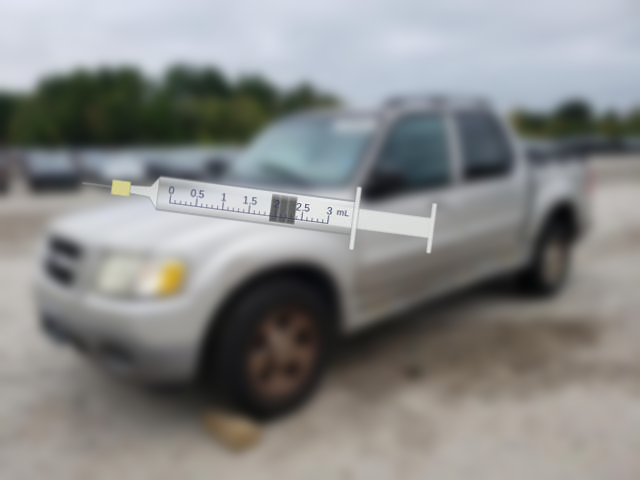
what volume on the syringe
1.9 mL
